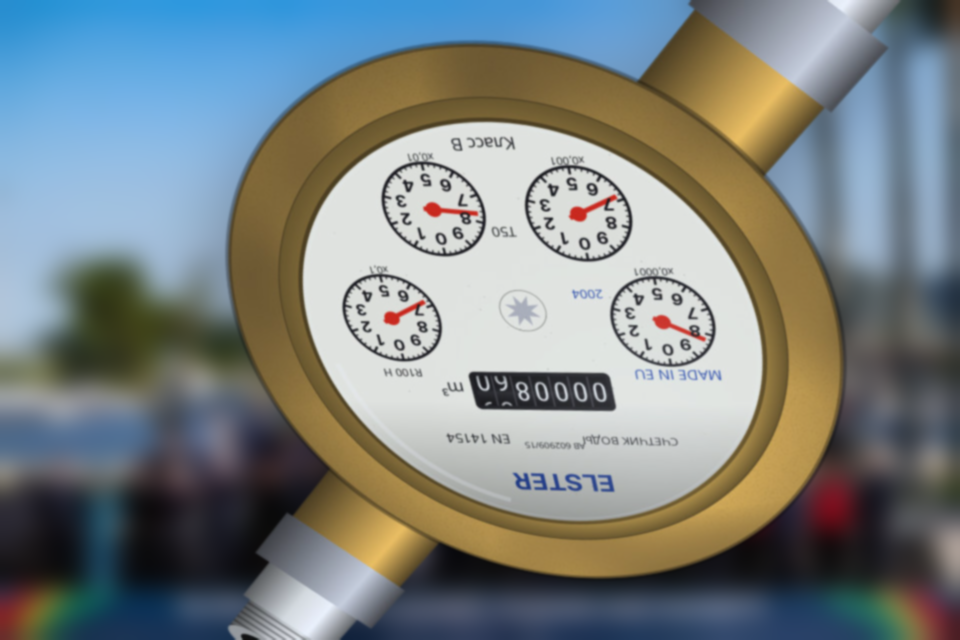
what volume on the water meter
859.6768 m³
